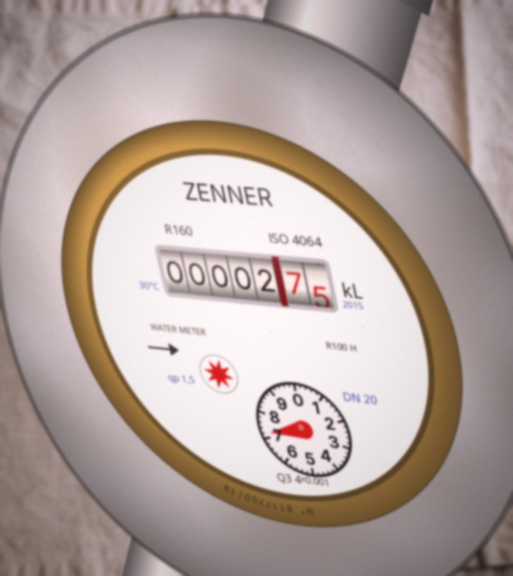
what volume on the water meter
2.747 kL
